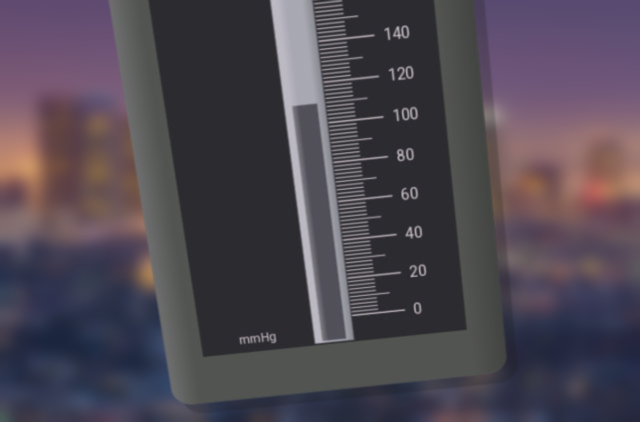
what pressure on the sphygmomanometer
110 mmHg
